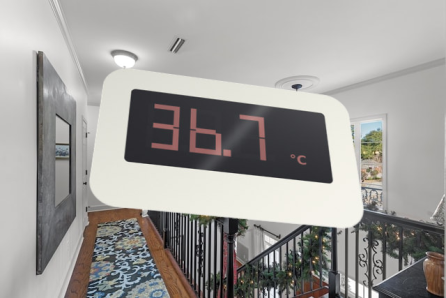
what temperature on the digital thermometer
36.7 °C
